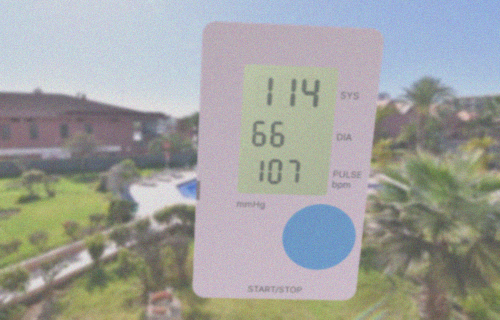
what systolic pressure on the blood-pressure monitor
114 mmHg
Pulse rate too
107 bpm
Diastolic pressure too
66 mmHg
